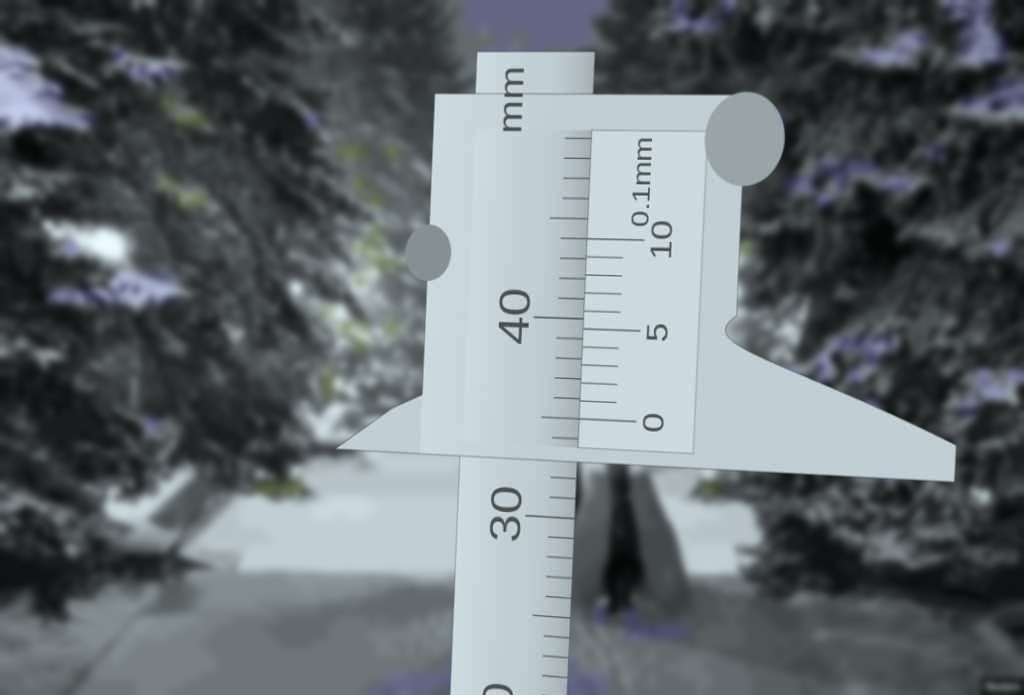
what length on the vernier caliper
35.0 mm
